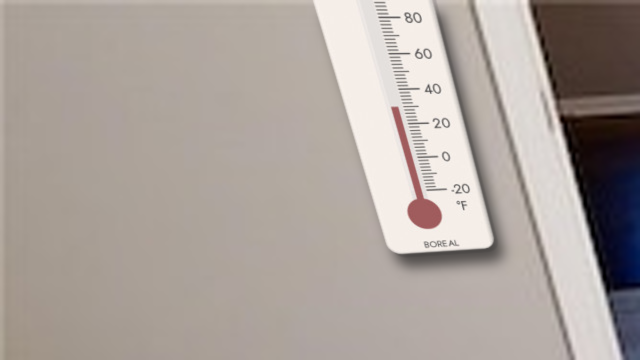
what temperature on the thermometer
30 °F
